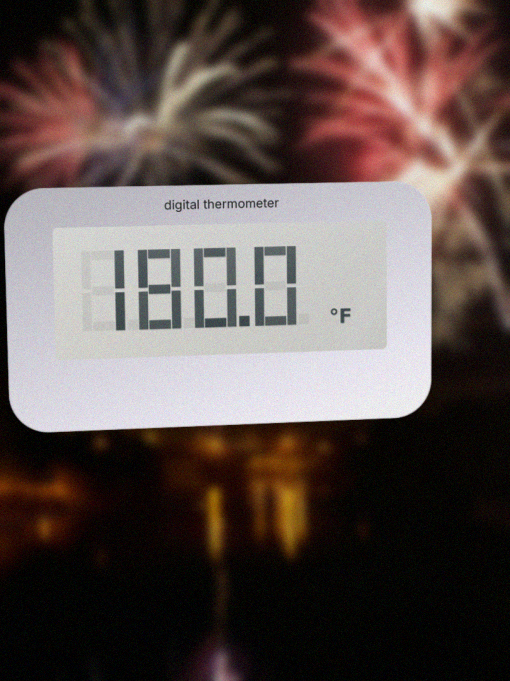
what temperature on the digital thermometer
180.0 °F
